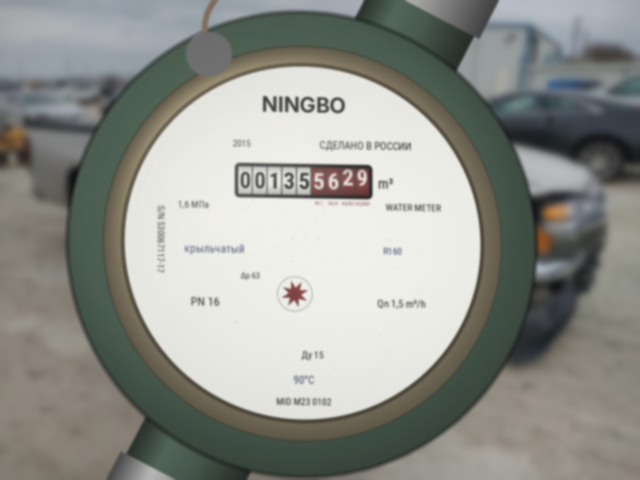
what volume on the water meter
135.5629 m³
